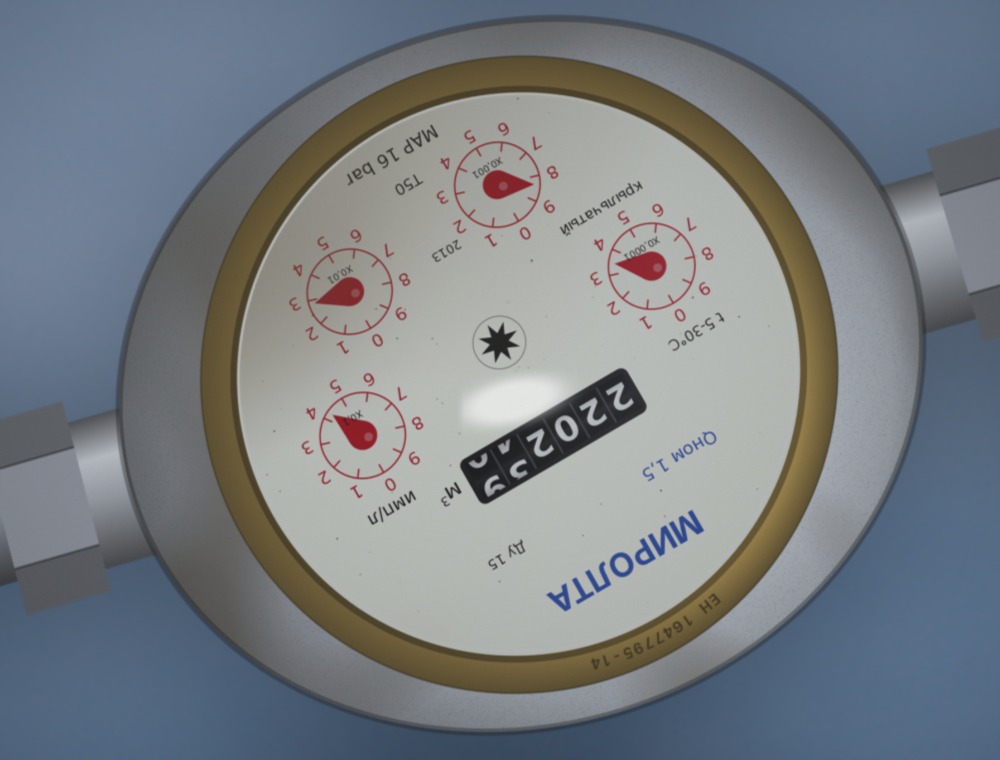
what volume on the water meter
220239.4283 m³
